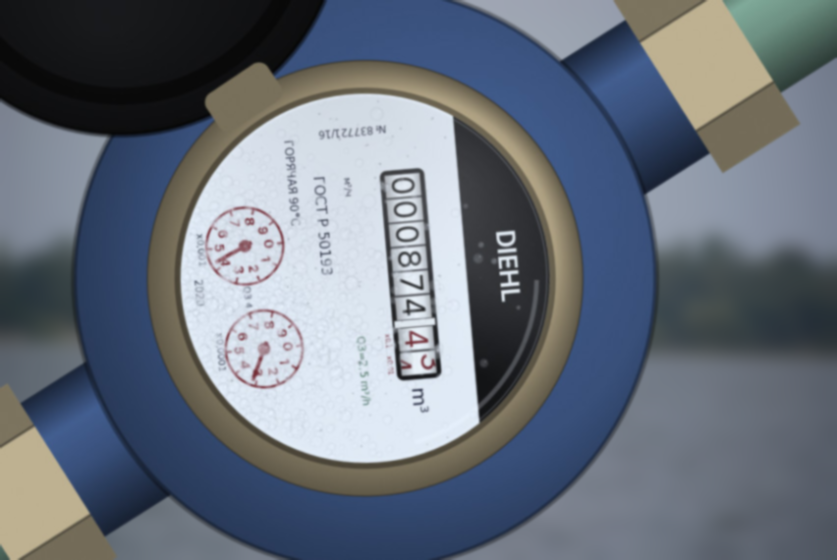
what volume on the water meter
874.4343 m³
